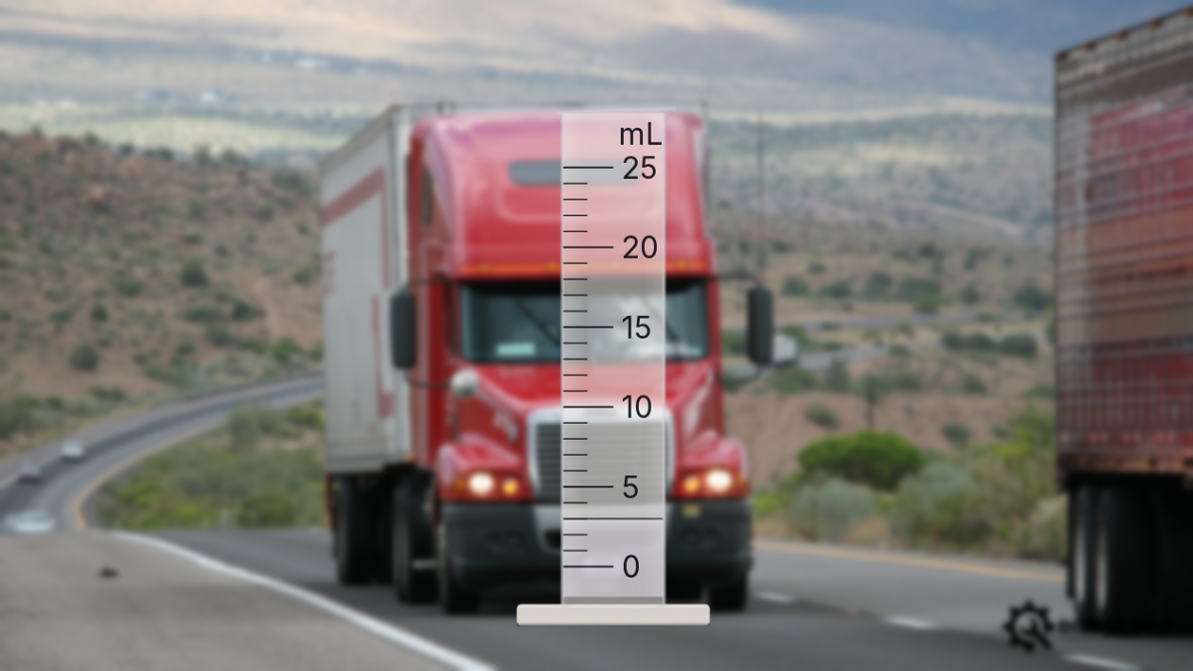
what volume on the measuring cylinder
3 mL
